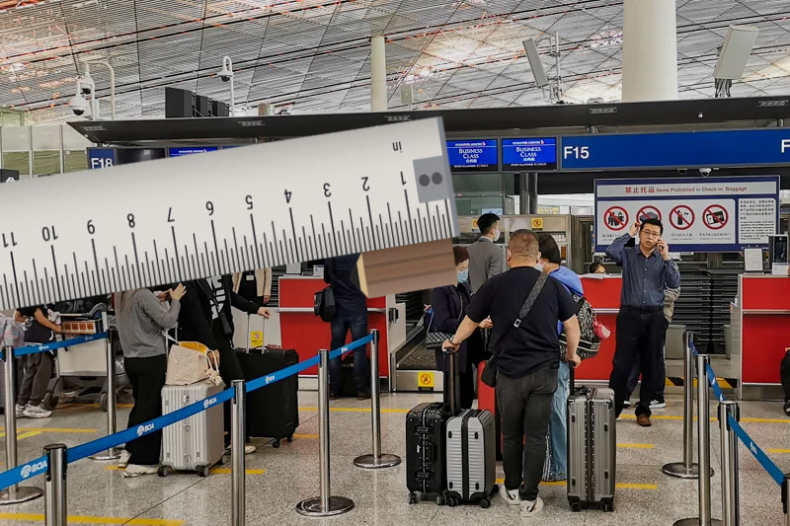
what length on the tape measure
2.75 in
